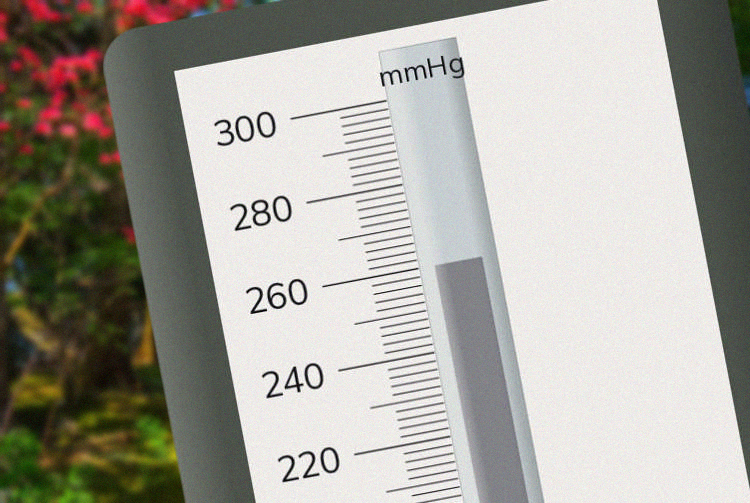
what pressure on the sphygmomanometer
260 mmHg
